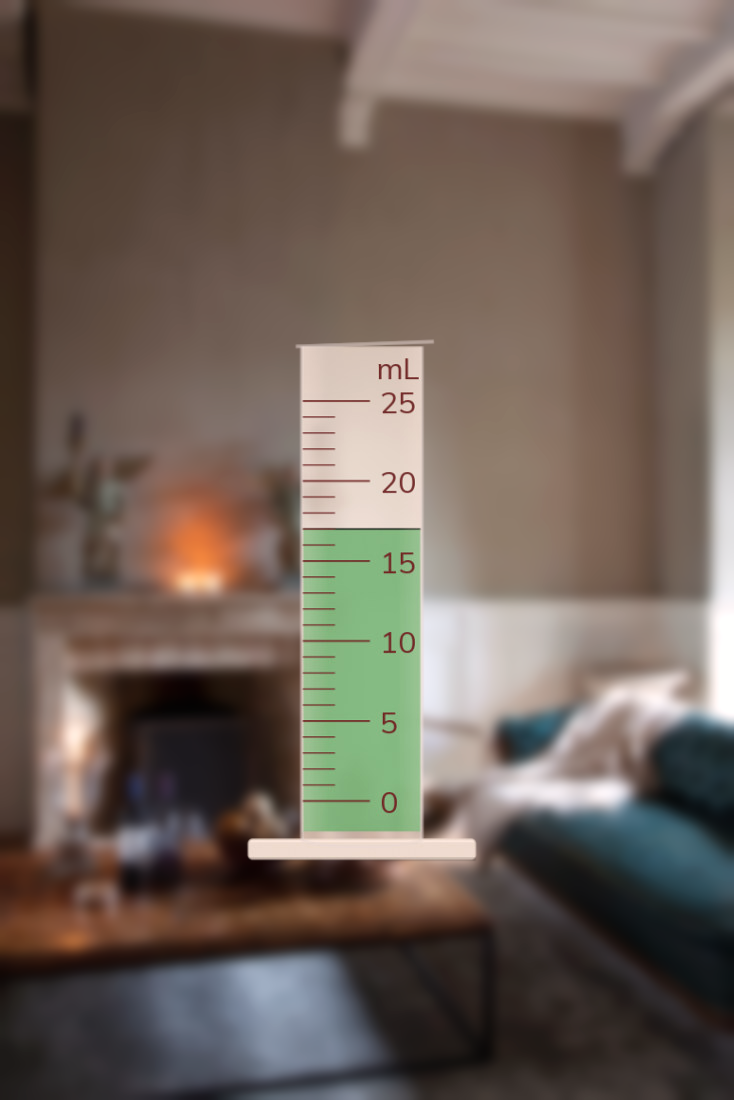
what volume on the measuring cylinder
17 mL
